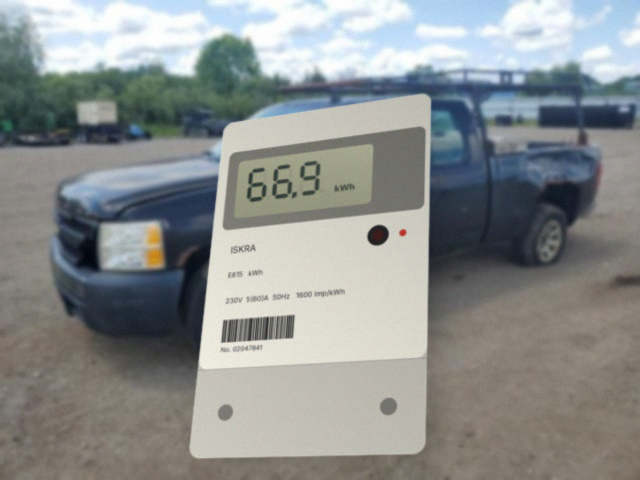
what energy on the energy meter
66.9 kWh
